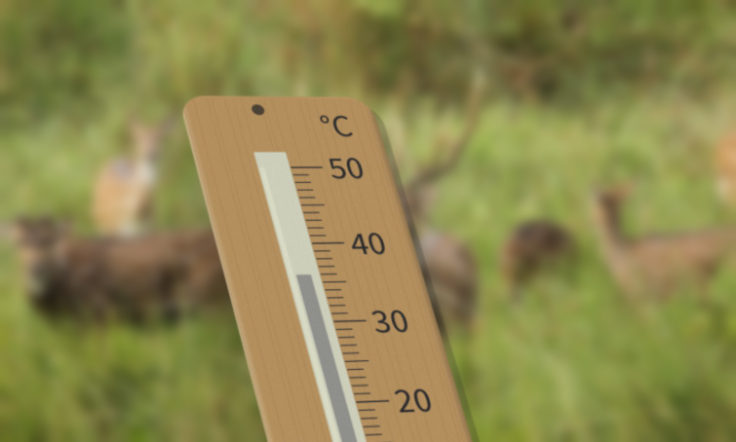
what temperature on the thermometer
36 °C
